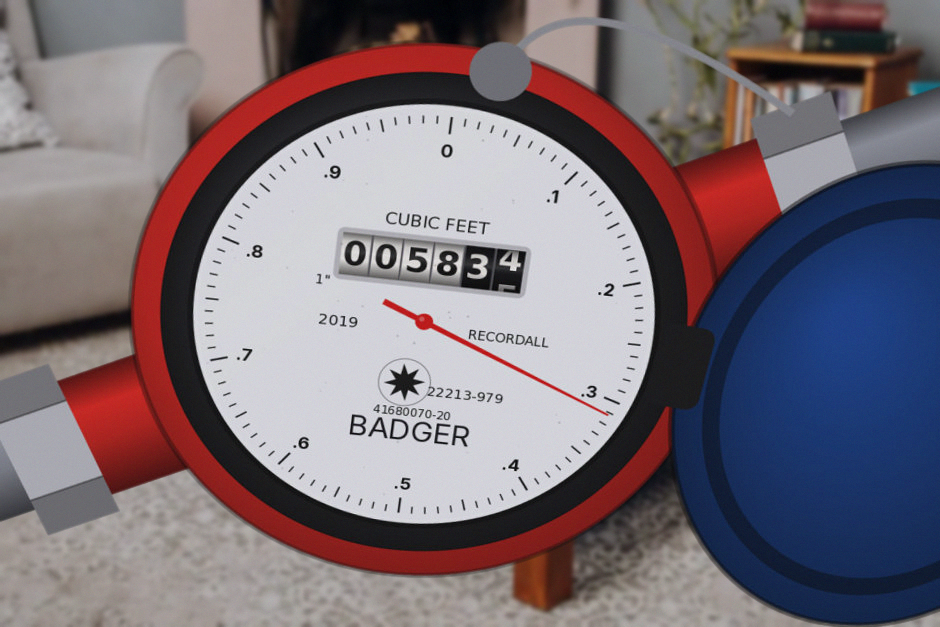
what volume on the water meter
5834.31 ft³
